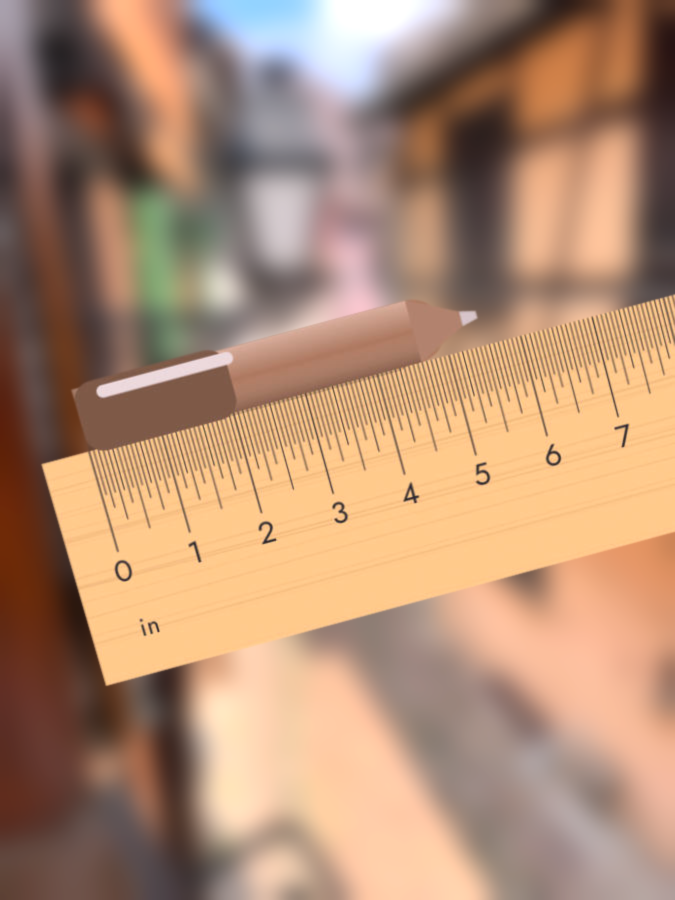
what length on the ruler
5.5 in
